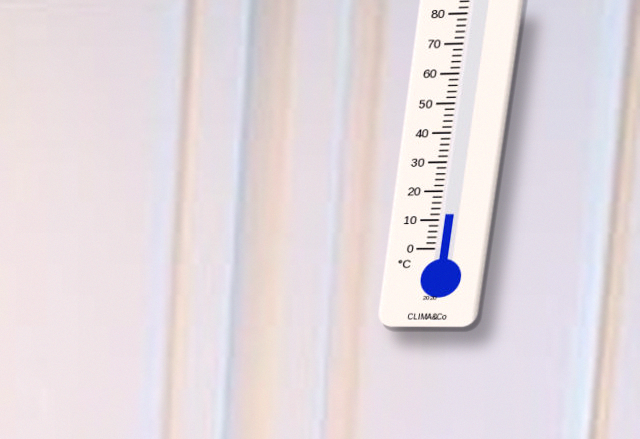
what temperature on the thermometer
12 °C
